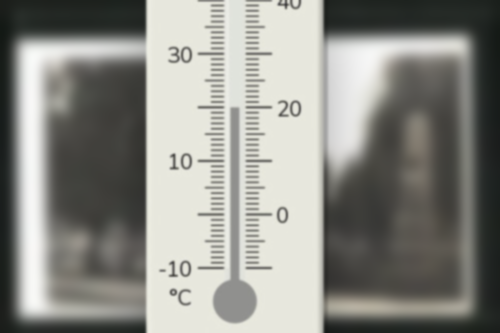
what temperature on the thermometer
20 °C
